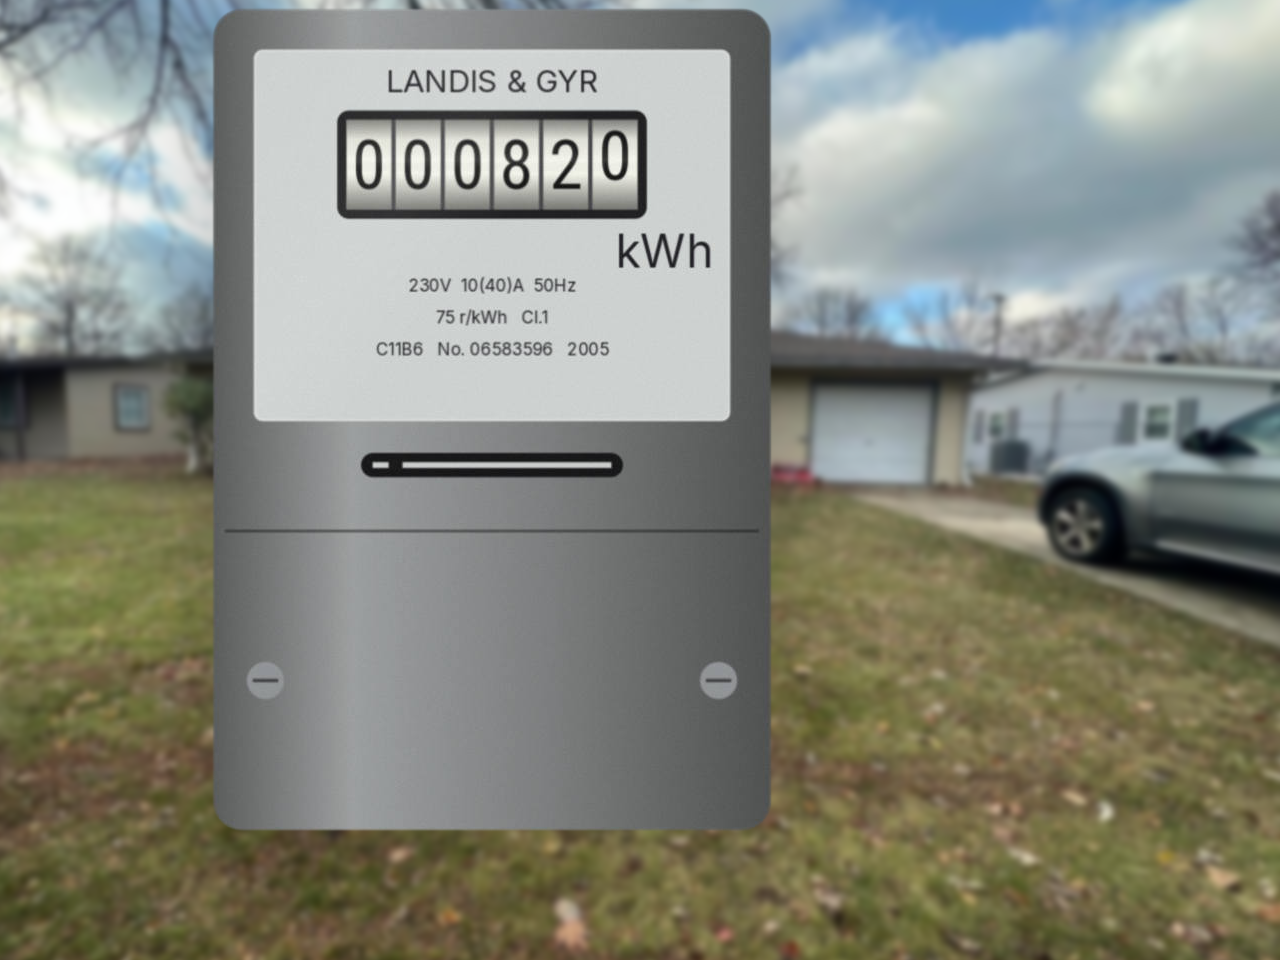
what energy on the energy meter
820 kWh
